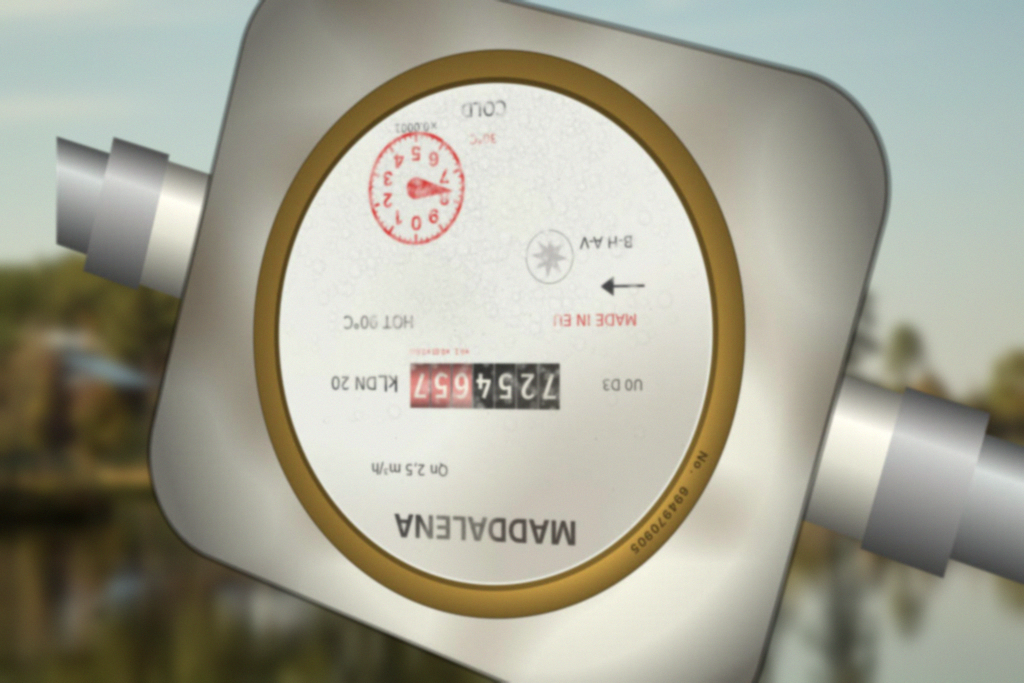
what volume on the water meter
7254.6577 kL
